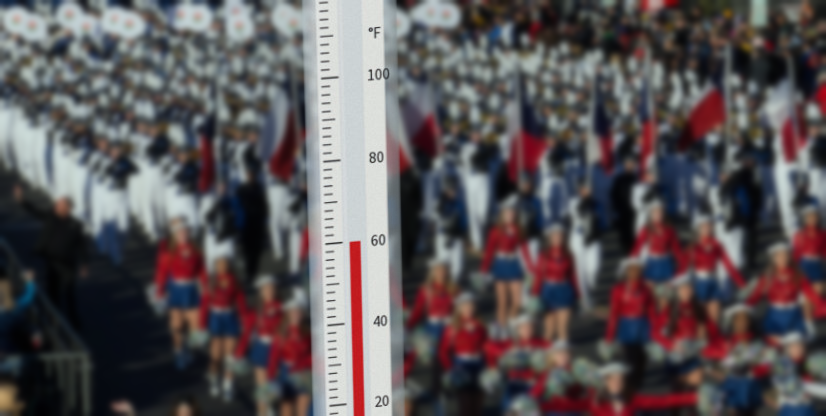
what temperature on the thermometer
60 °F
